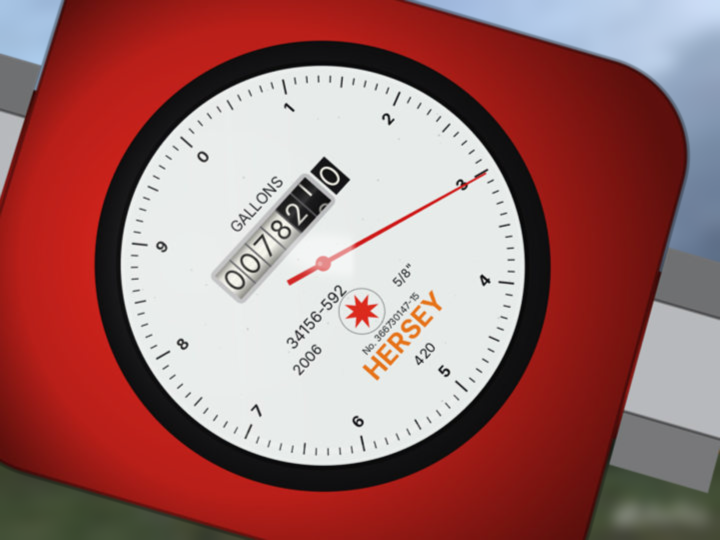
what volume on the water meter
78213.0 gal
